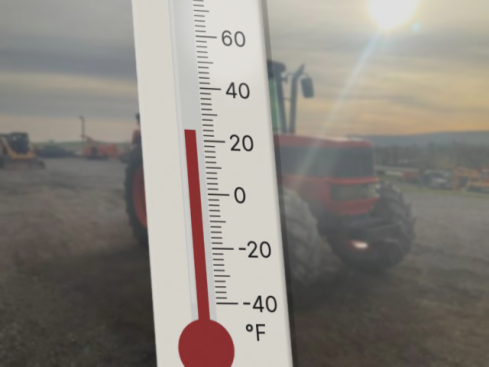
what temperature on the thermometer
24 °F
